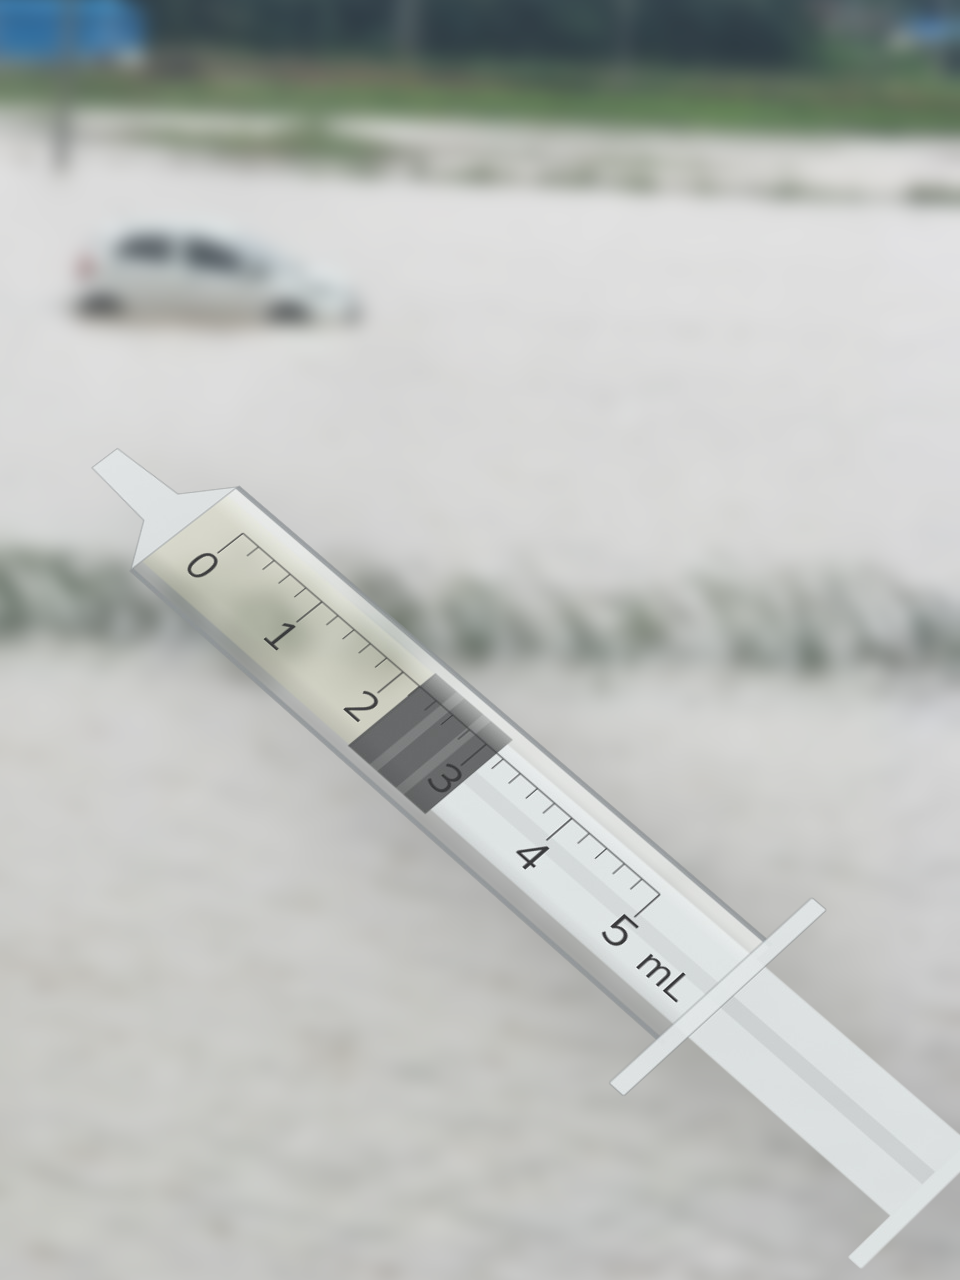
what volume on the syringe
2.2 mL
